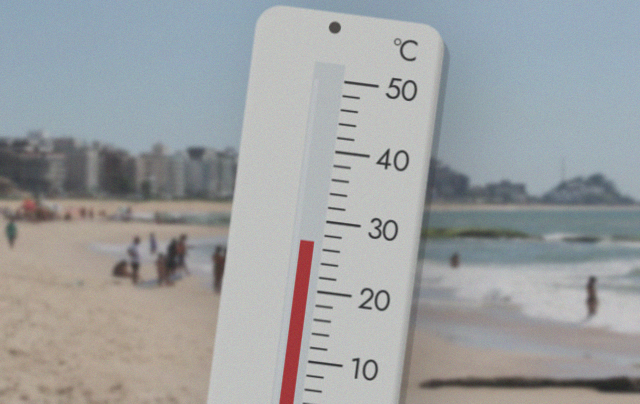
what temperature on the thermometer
27 °C
